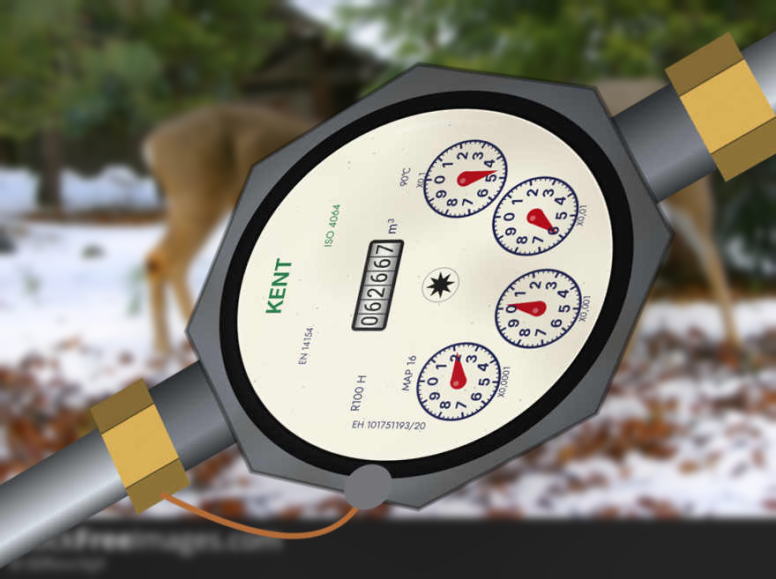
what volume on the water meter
62667.4602 m³
